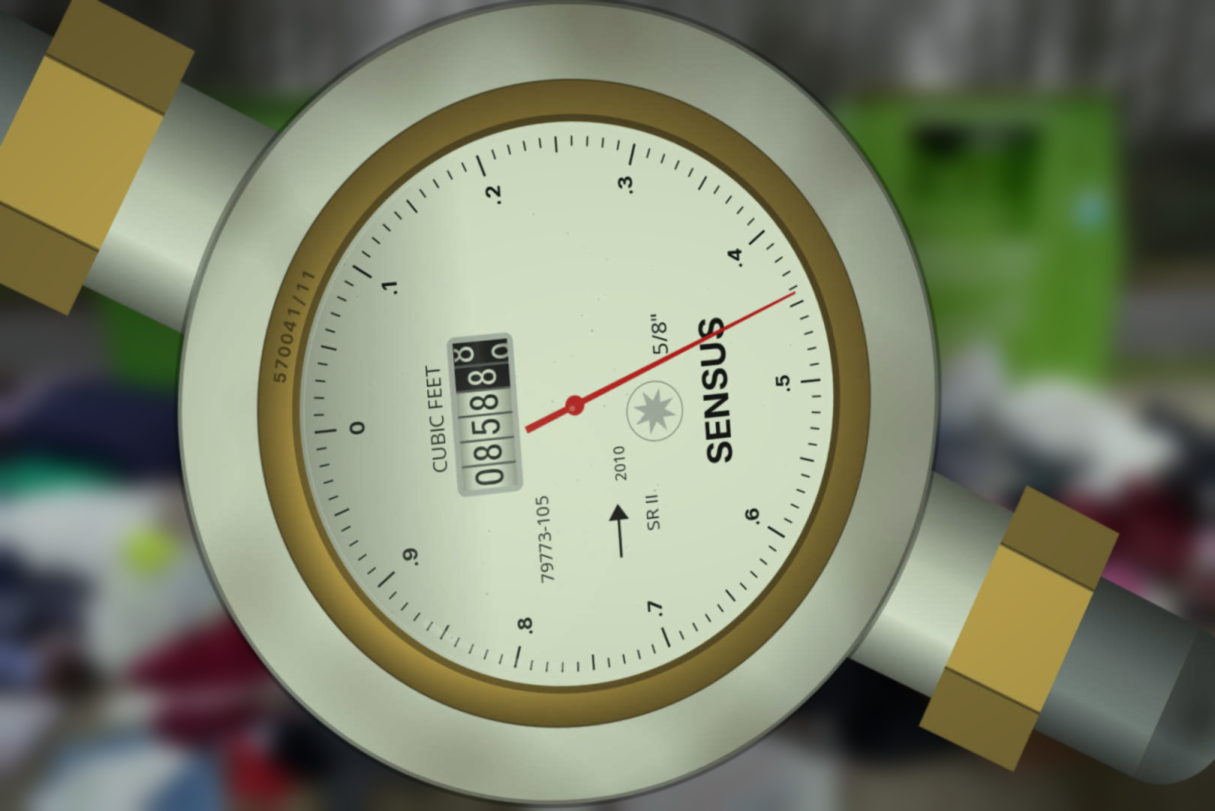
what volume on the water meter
85888.44 ft³
